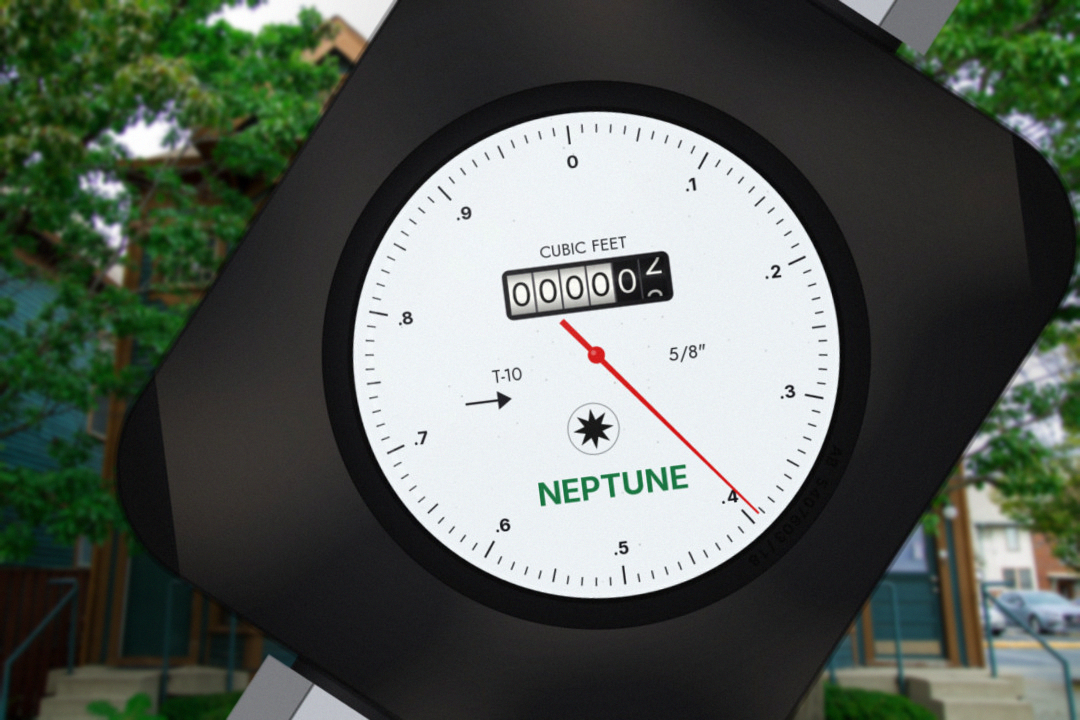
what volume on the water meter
2.39 ft³
